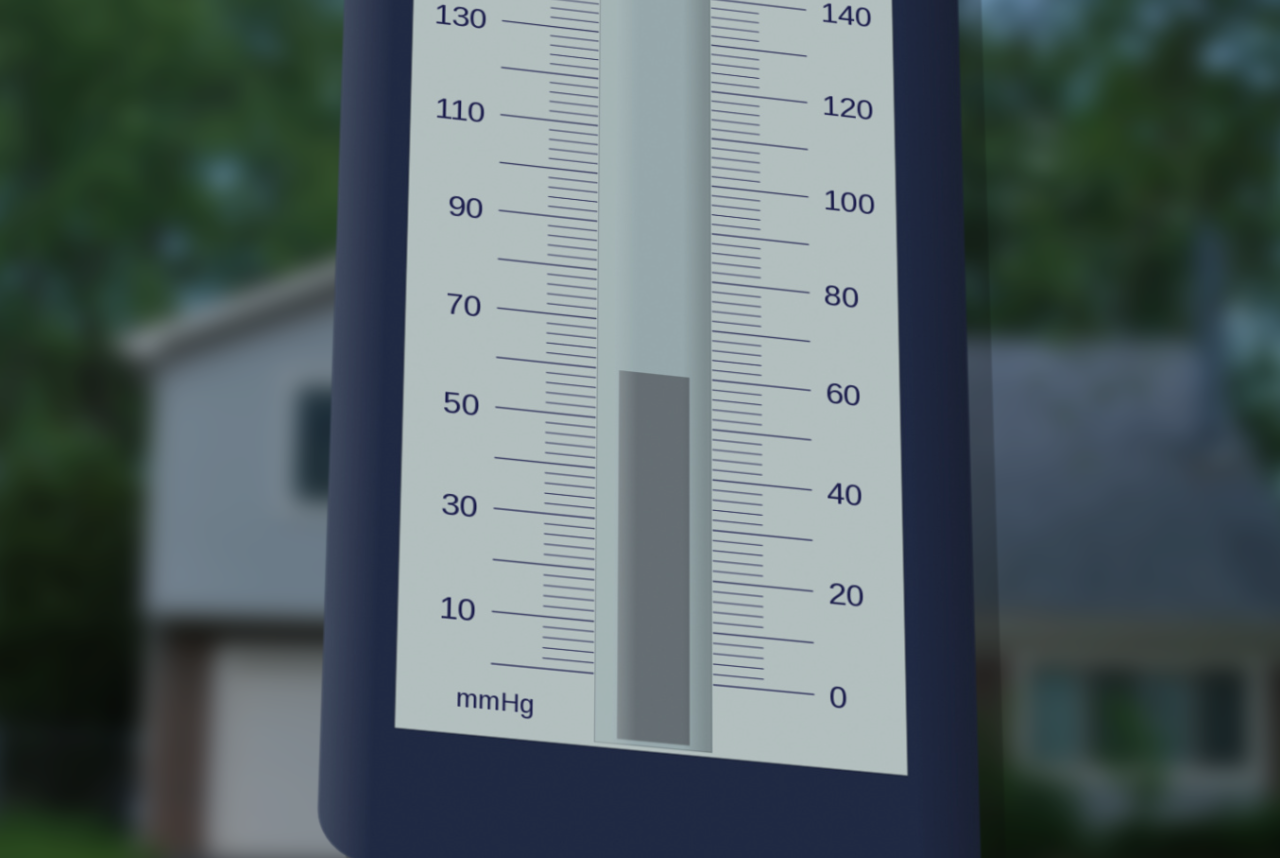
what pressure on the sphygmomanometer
60 mmHg
